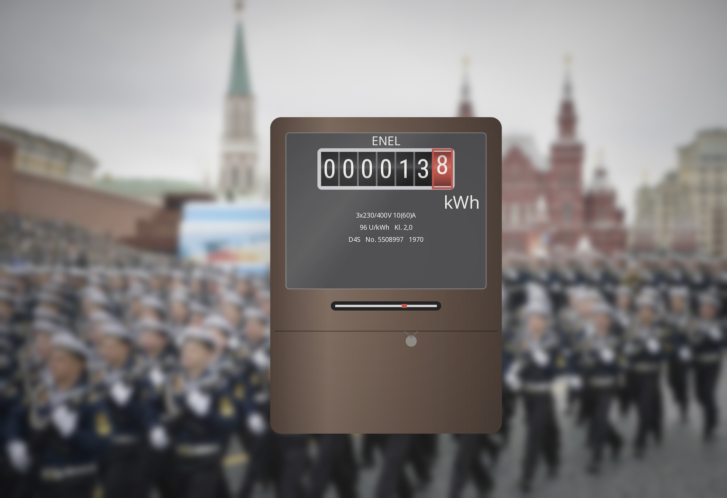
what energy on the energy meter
13.8 kWh
